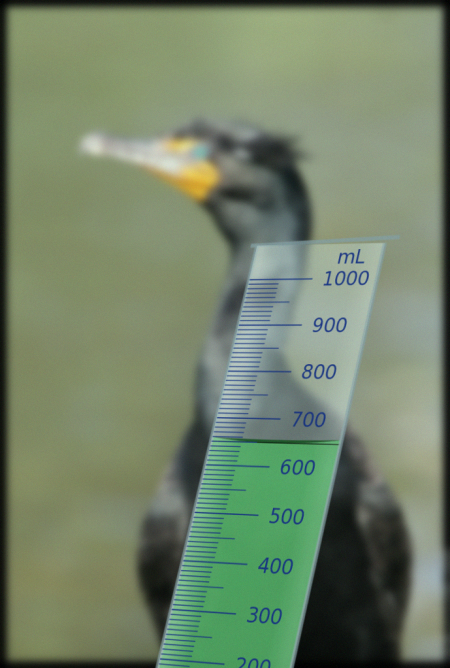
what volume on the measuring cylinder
650 mL
